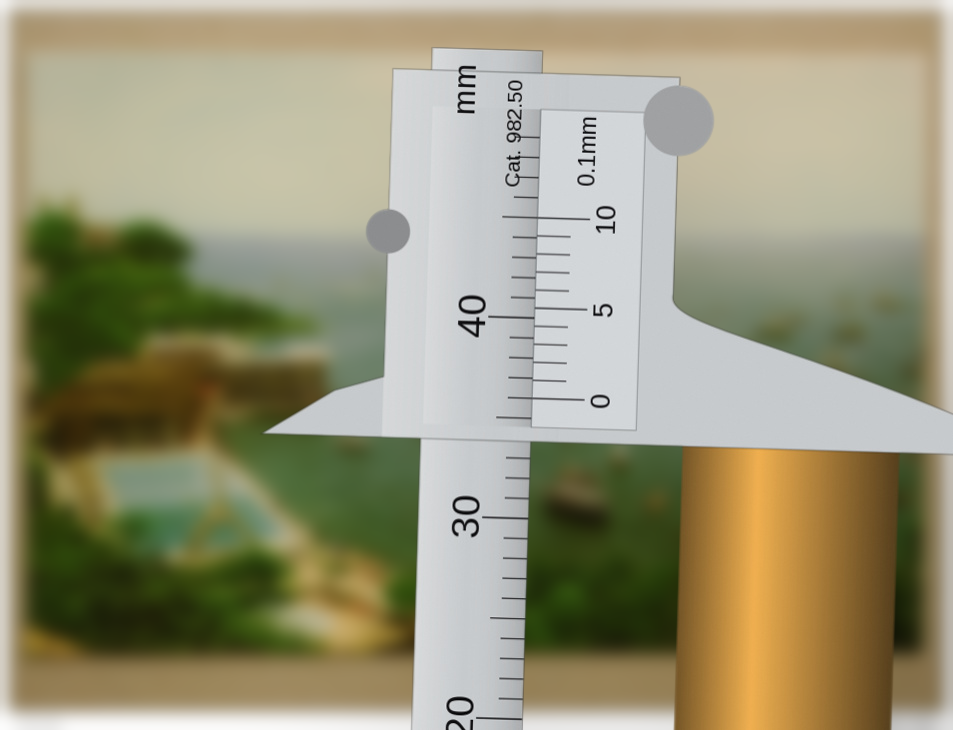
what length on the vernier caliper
36.0 mm
